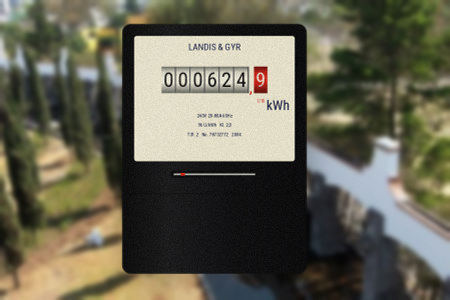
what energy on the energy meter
624.9 kWh
